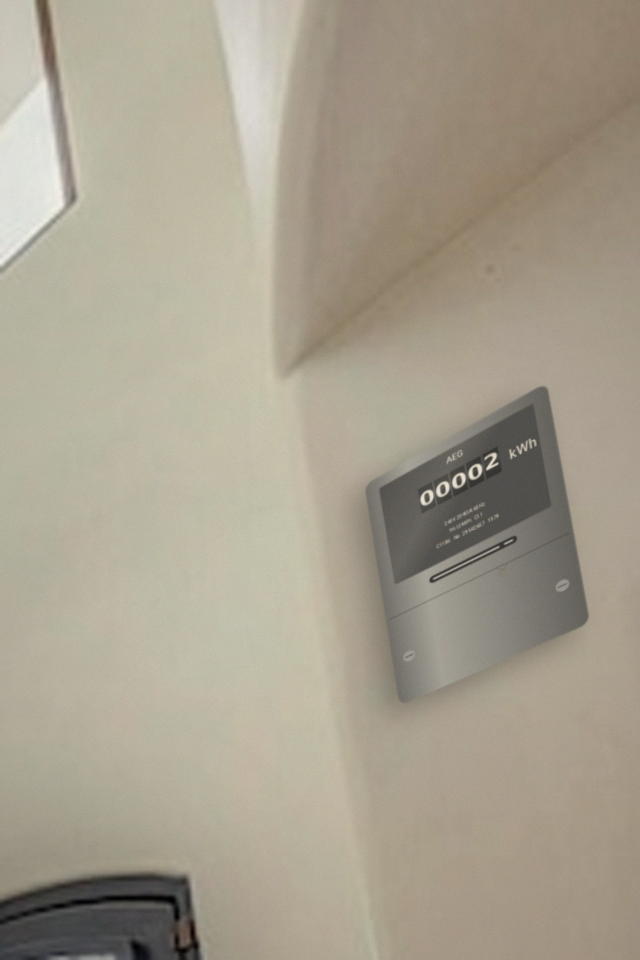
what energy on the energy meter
2 kWh
